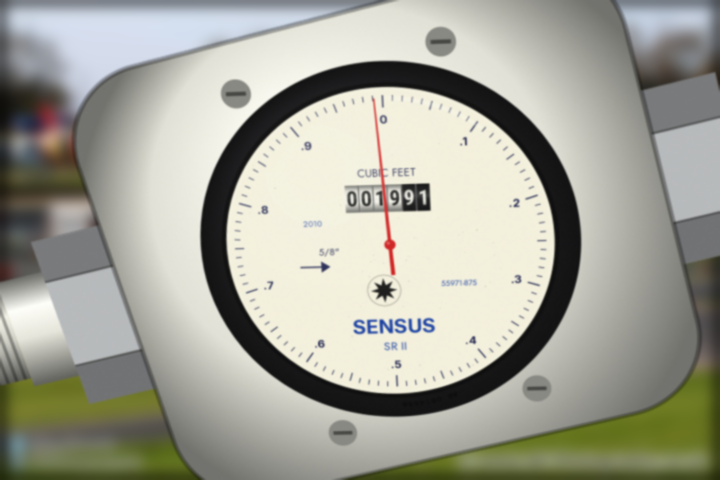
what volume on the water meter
1990.99 ft³
